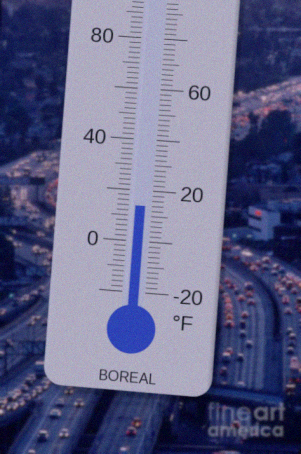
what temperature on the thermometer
14 °F
